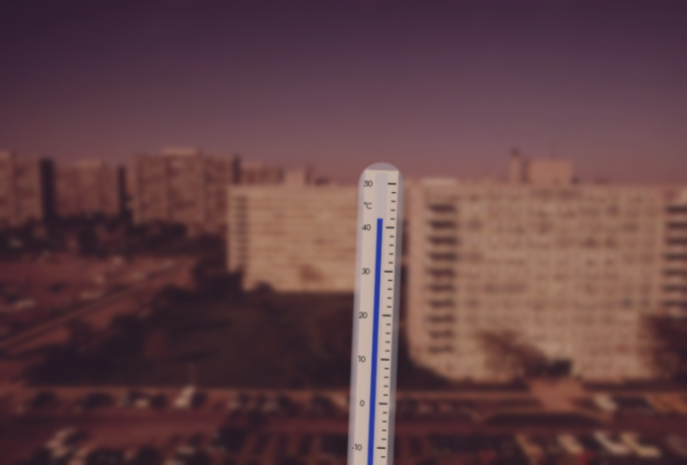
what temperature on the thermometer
42 °C
